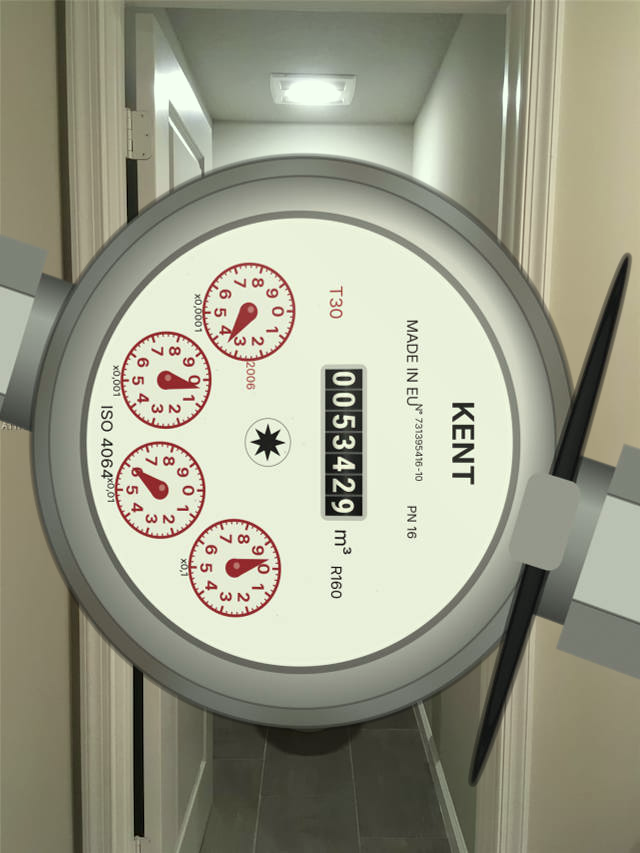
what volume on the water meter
53428.9603 m³
